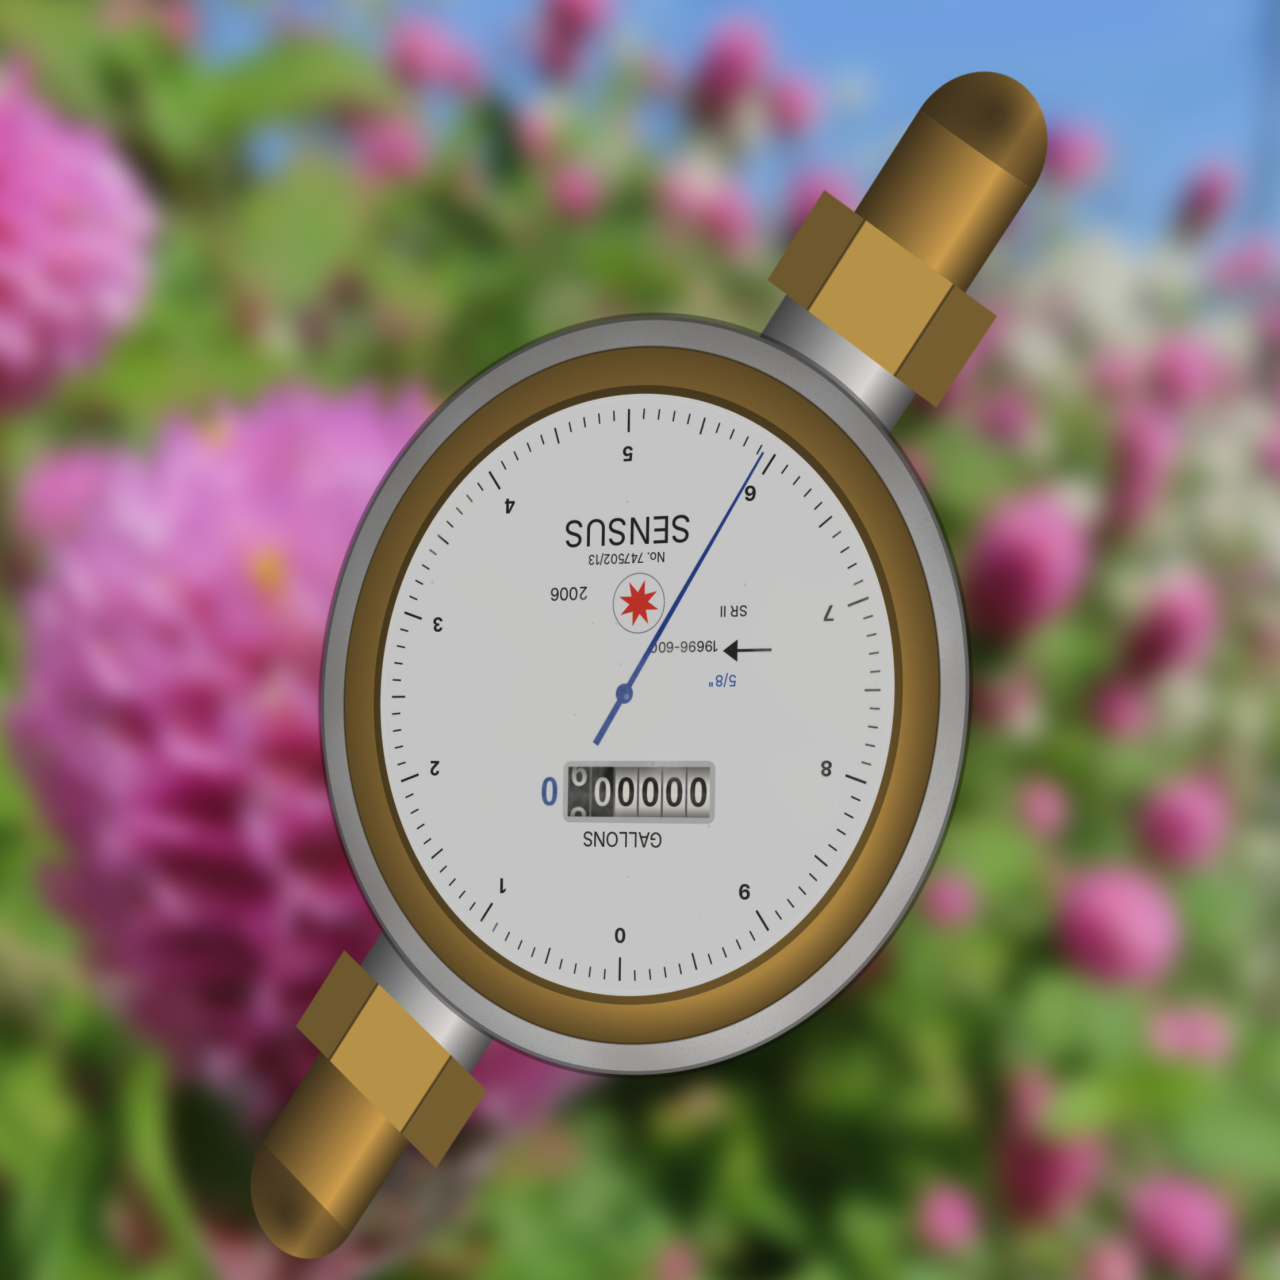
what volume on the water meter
85.9 gal
